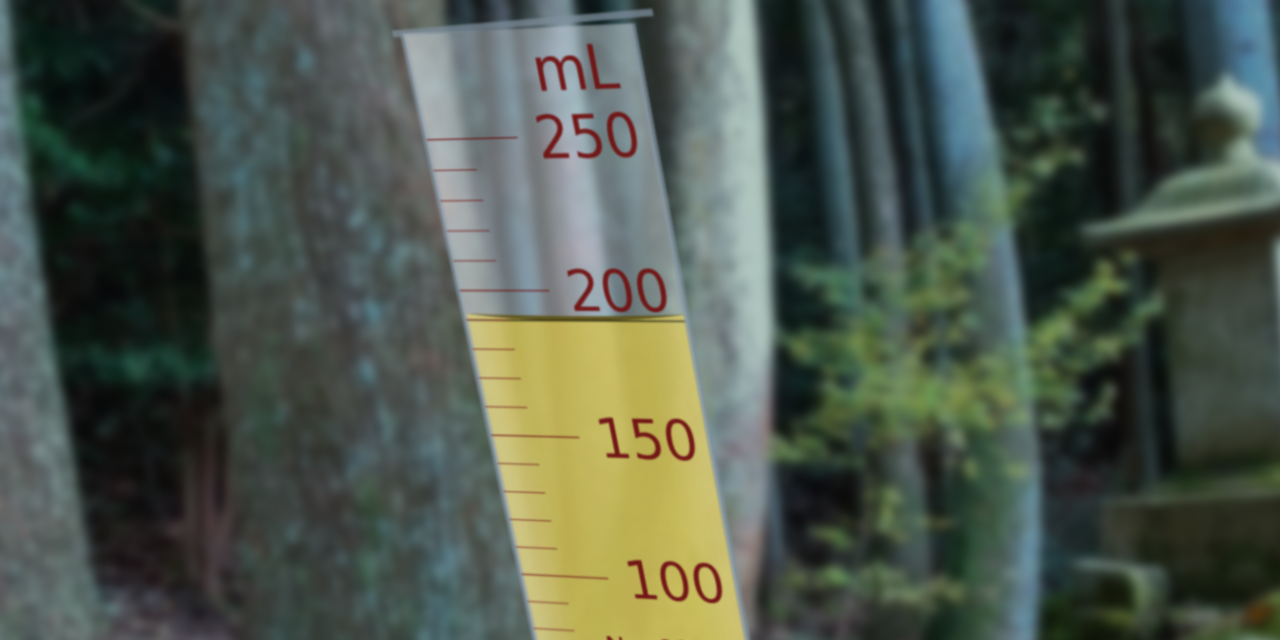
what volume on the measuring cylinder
190 mL
